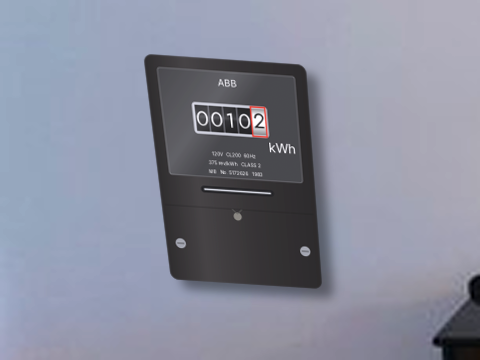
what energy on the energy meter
10.2 kWh
